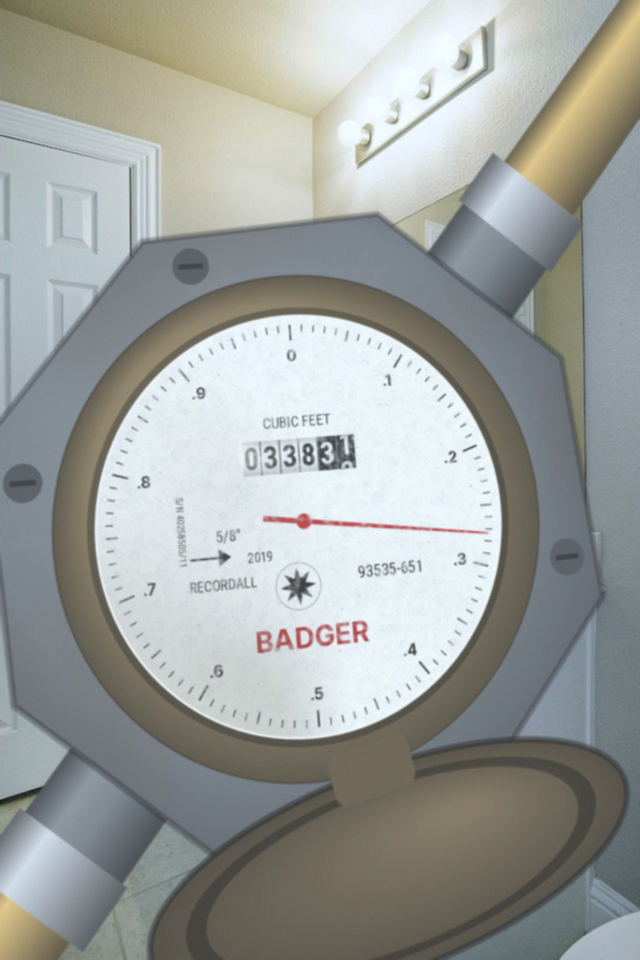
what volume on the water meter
33831.27 ft³
